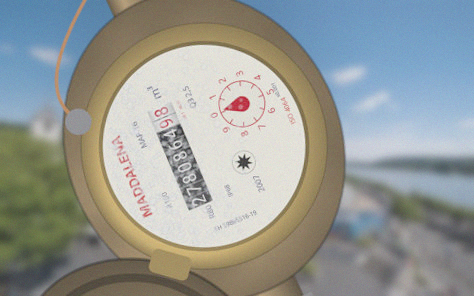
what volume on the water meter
2780864.980 m³
